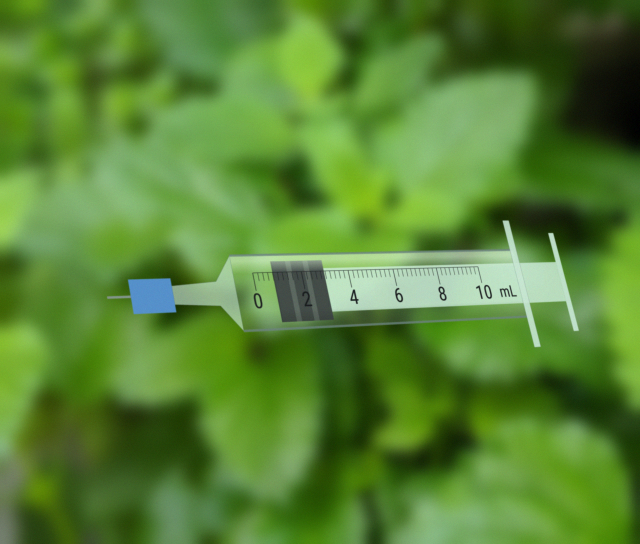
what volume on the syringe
0.8 mL
